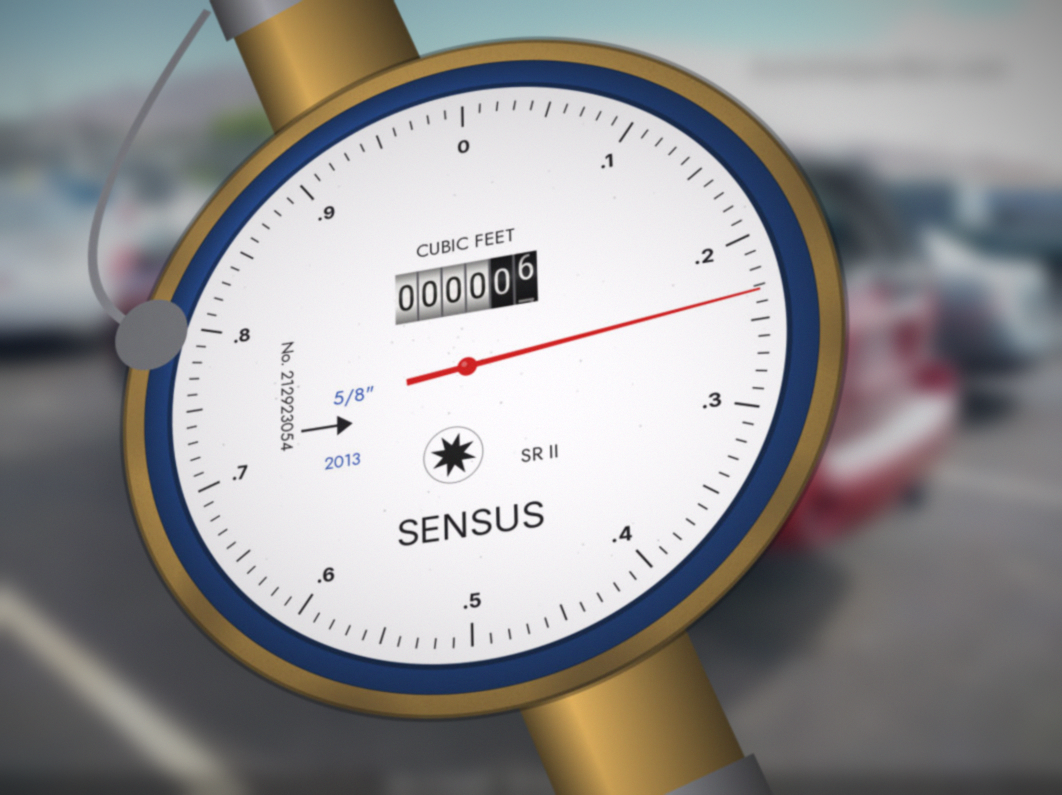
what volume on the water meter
6.23 ft³
